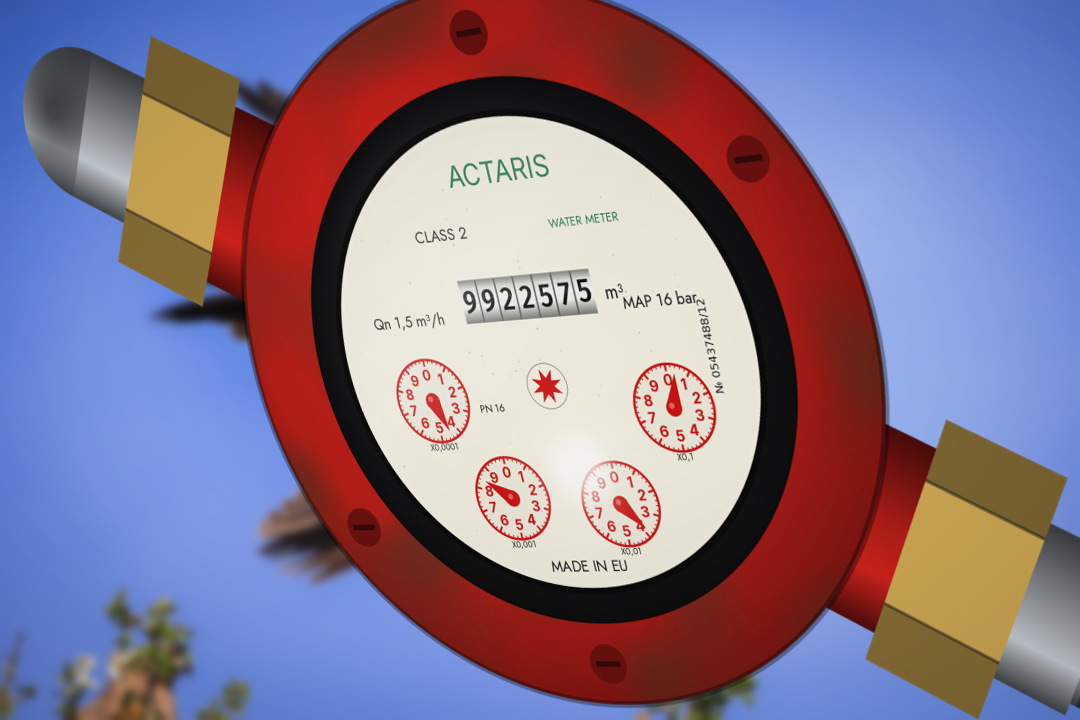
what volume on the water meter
9922575.0384 m³
